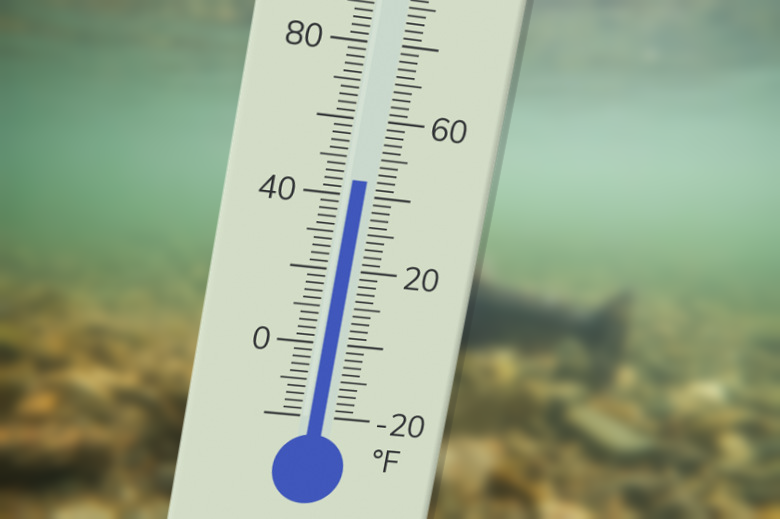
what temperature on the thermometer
44 °F
